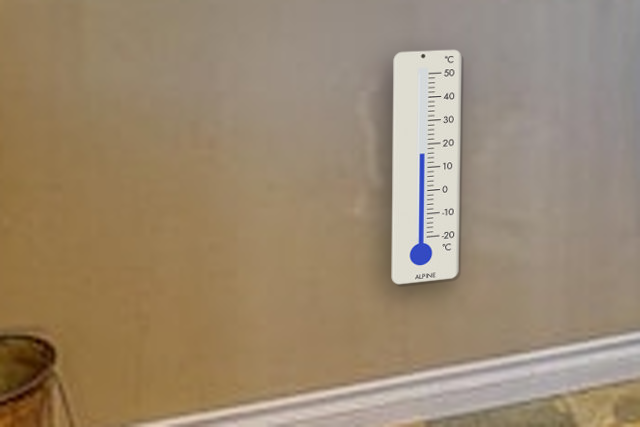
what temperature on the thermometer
16 °C
